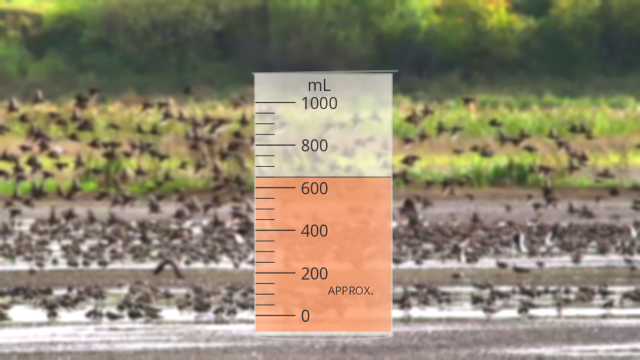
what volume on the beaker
650 mL
